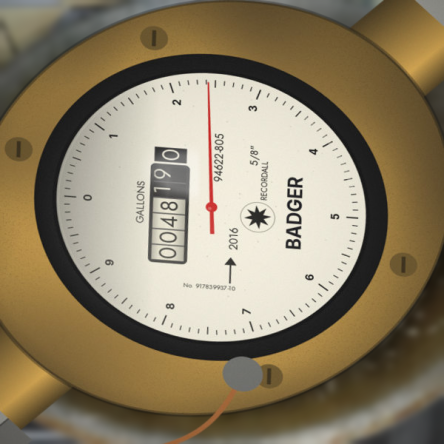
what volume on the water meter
48192.4 gal
